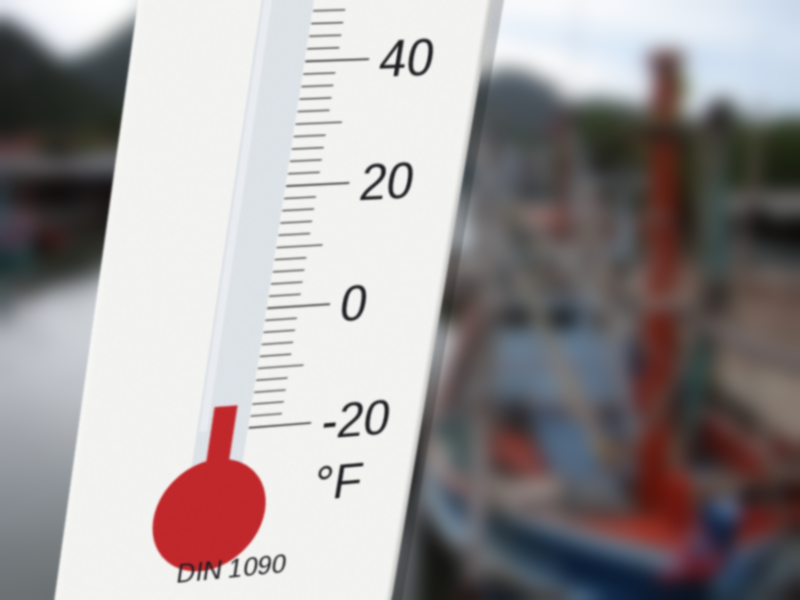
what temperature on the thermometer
-16 °F
